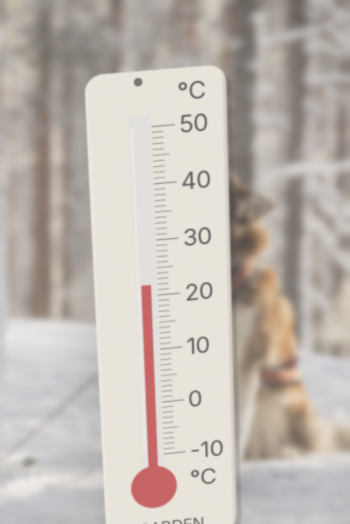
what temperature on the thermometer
22 °C
